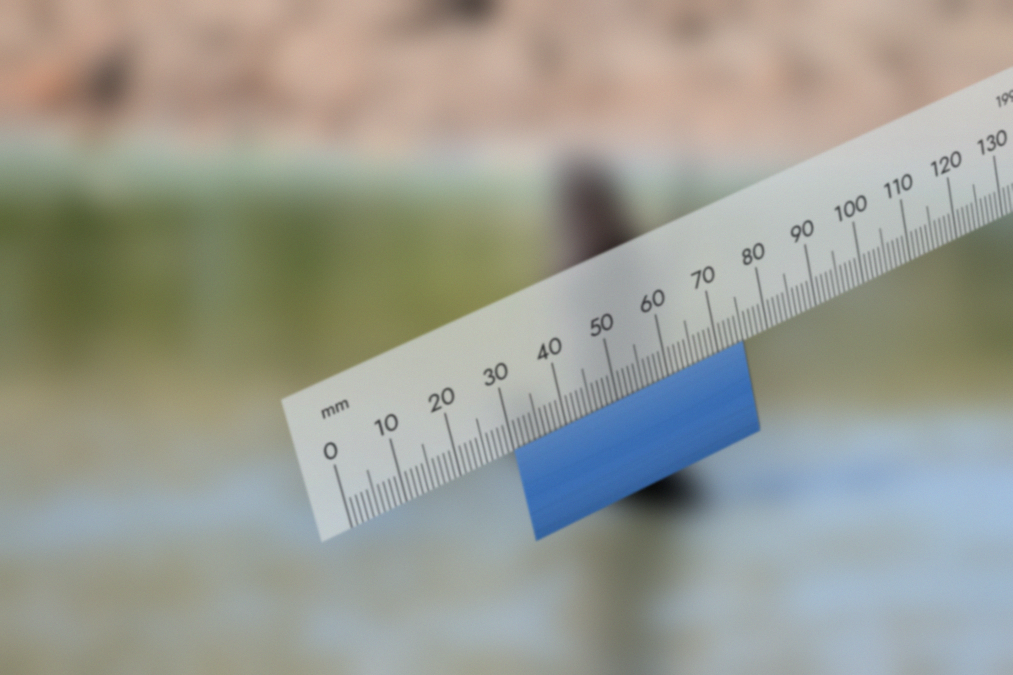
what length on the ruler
45 mm
